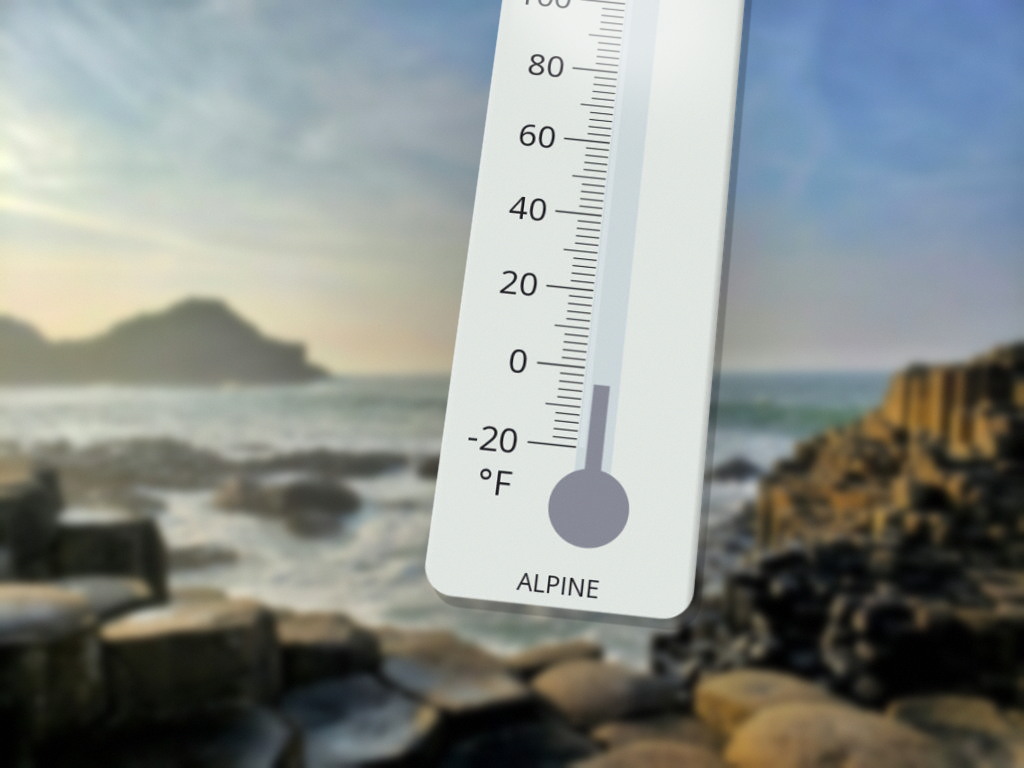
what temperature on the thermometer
-4 °F
